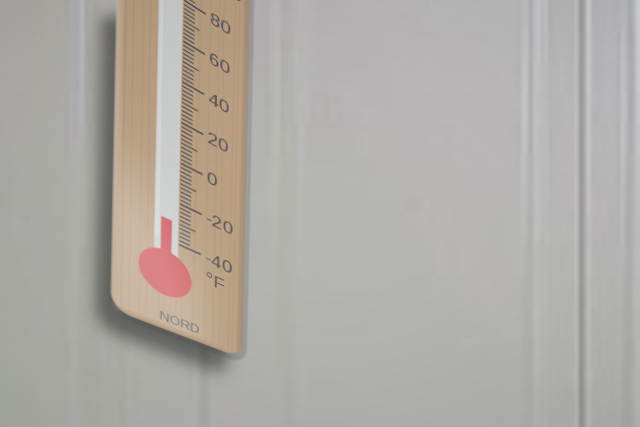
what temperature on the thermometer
-30 °F
